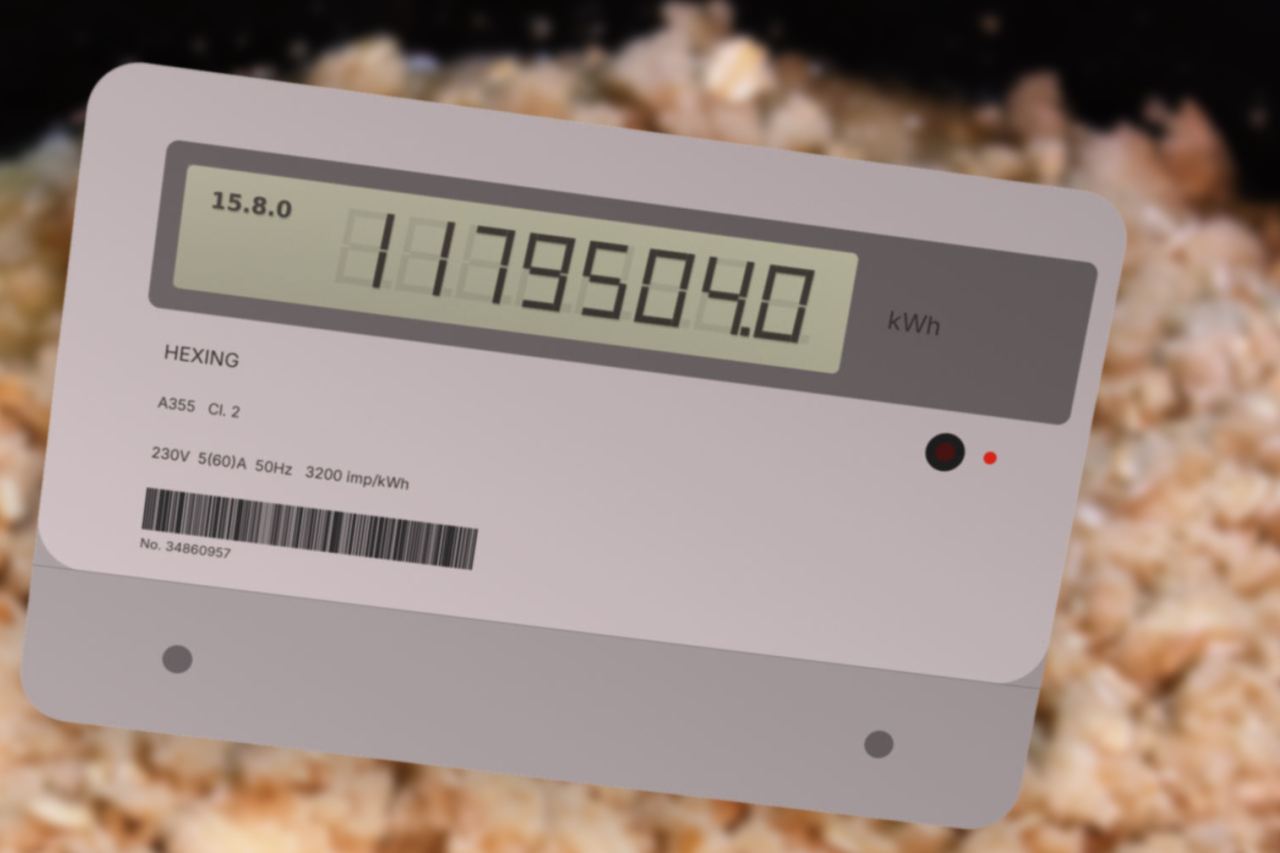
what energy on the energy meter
1179504.0 kWh
